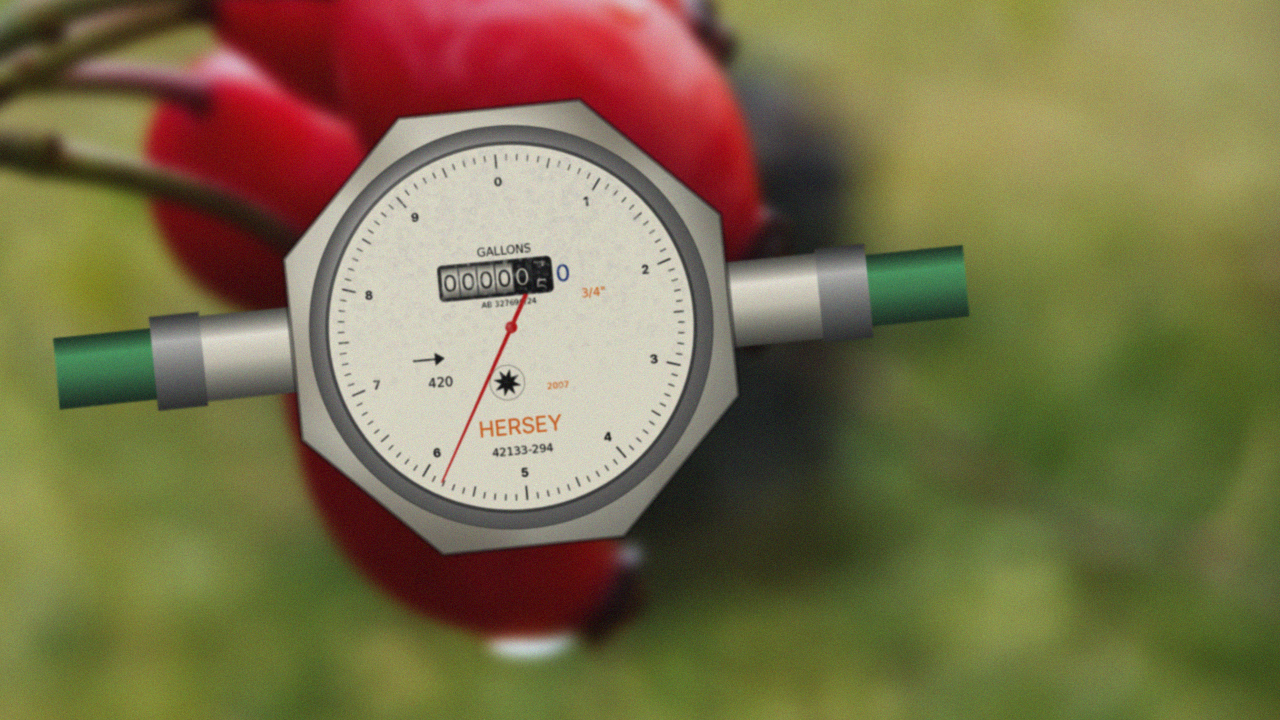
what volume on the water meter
45.8 gal
